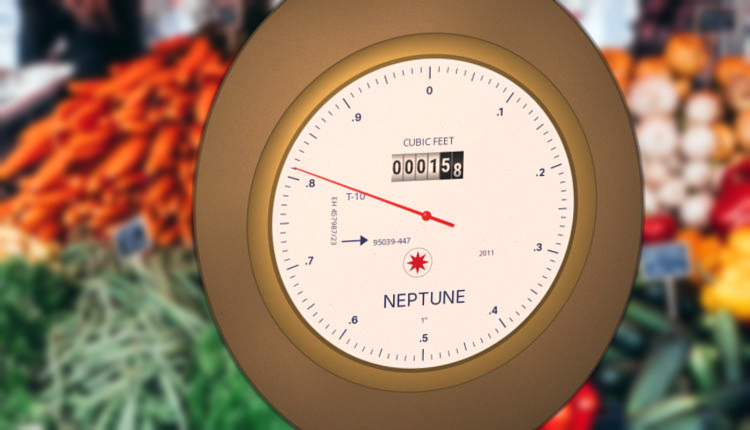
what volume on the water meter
157.81 ft³
